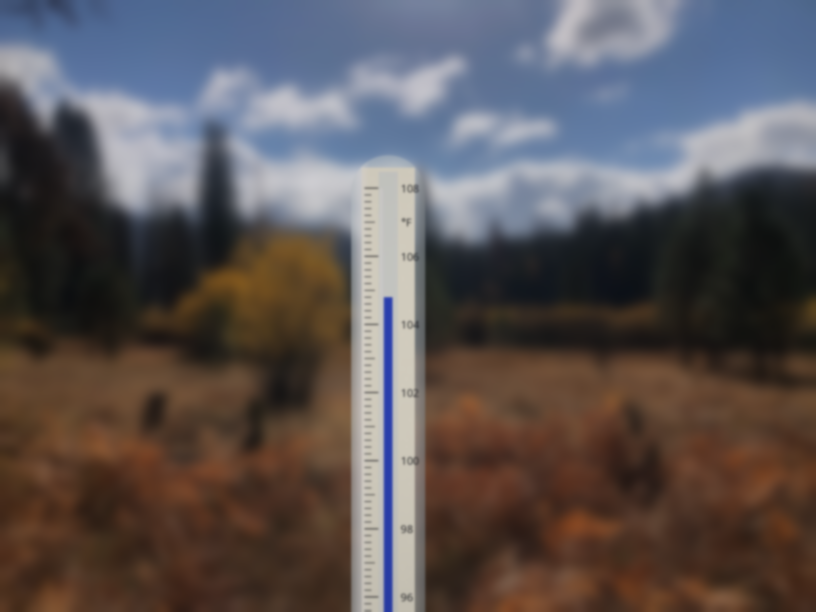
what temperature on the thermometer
104.8 °F
